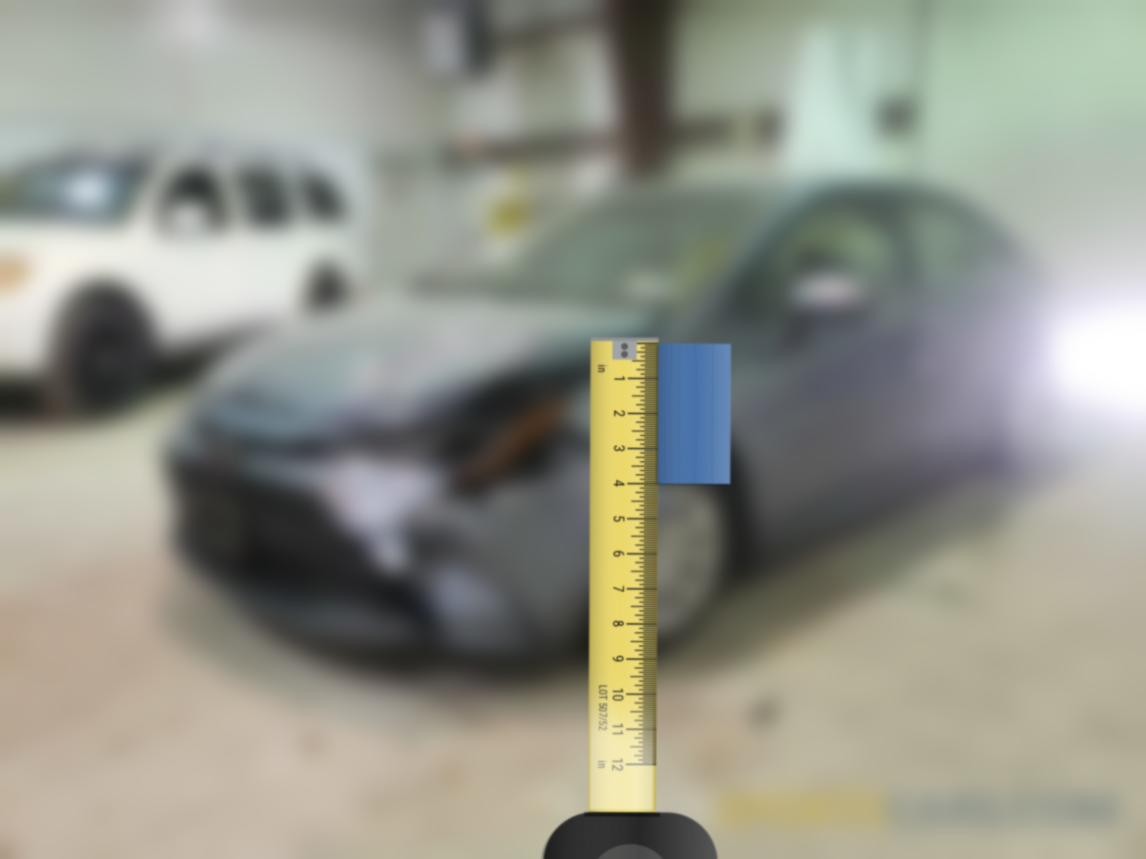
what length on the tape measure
4 in
